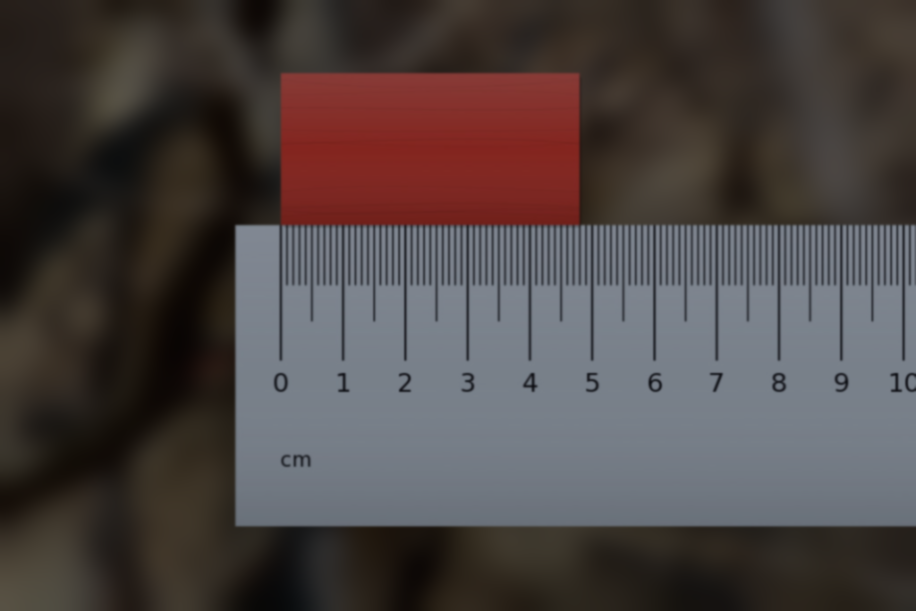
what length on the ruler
4.8 cm
